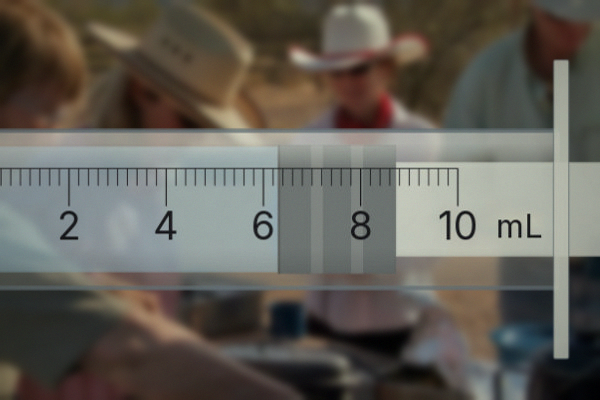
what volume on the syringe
6.3 mL
